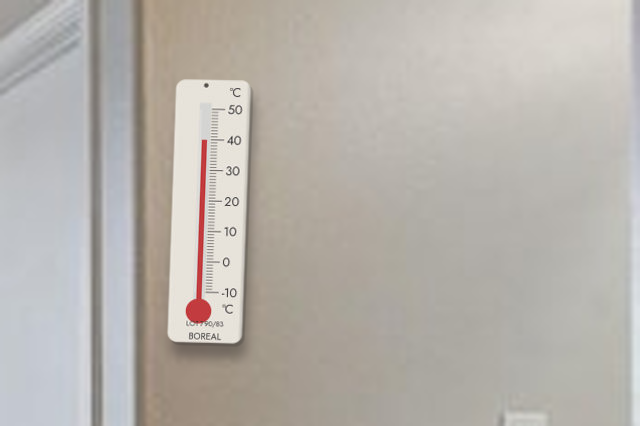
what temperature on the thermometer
40 °C
